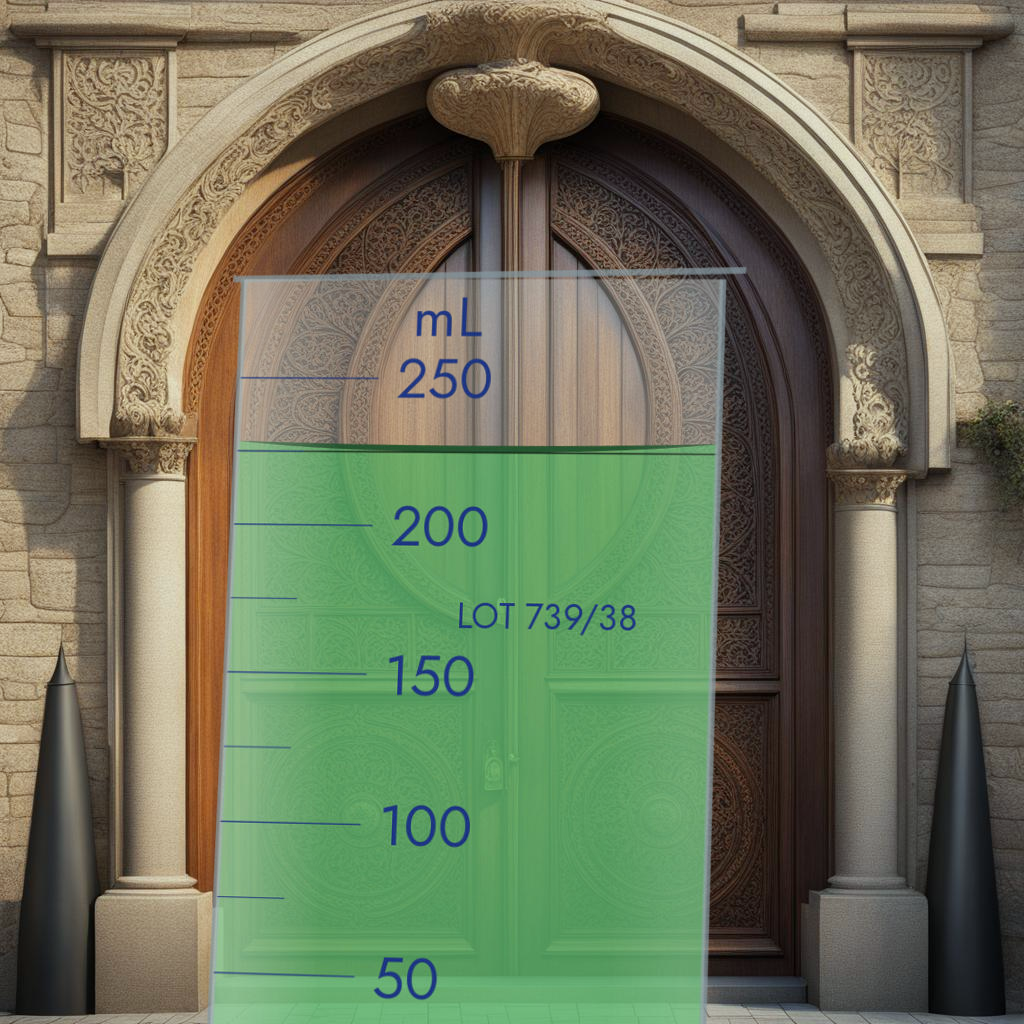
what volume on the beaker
225 mL
